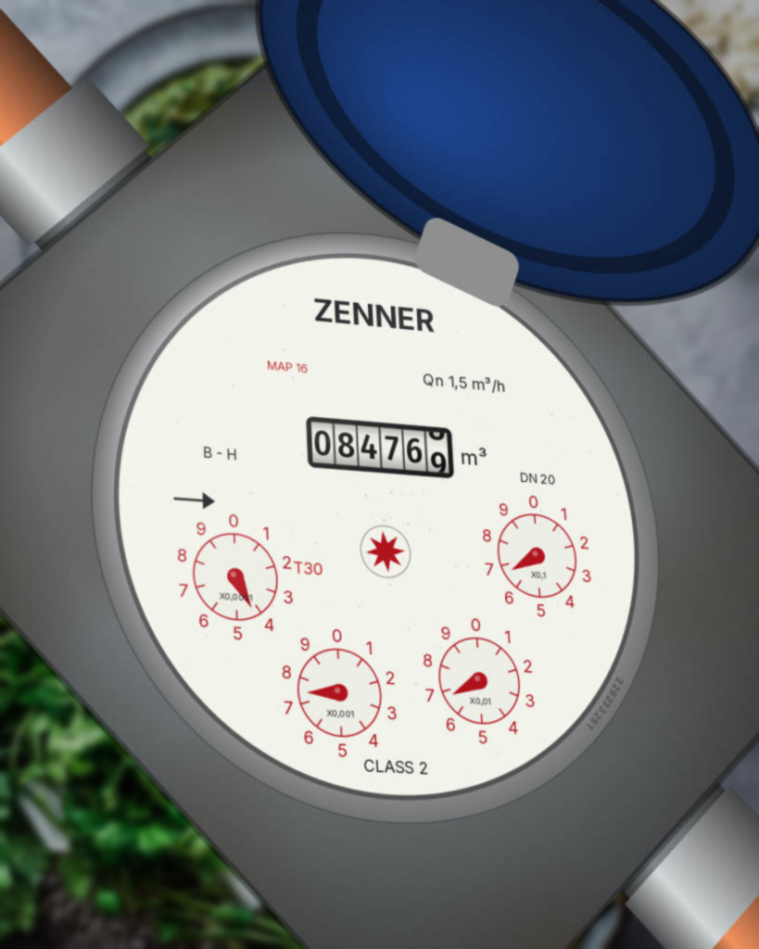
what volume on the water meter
84768.6674 m³
